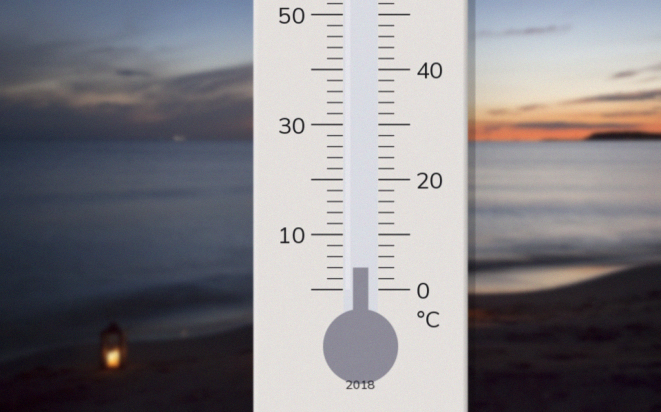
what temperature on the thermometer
4 °C
